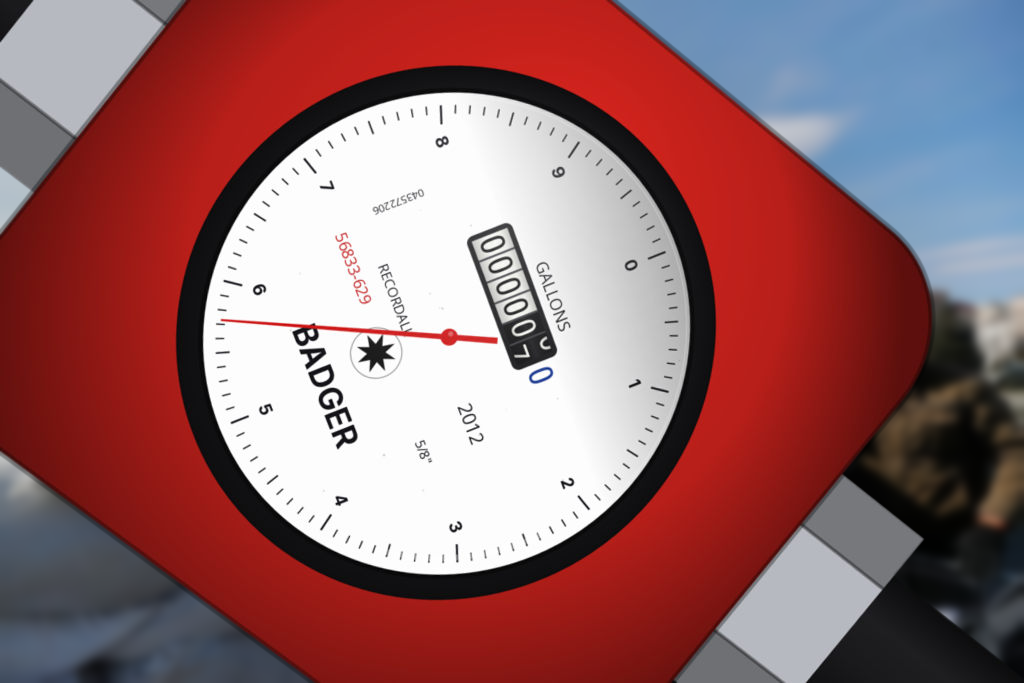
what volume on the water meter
65.7 gal
